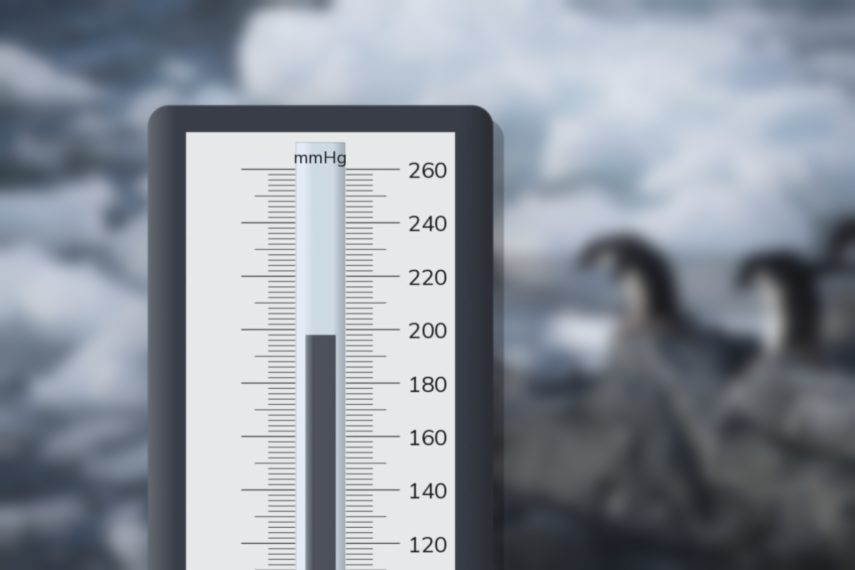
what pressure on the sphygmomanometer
198 mmHg
